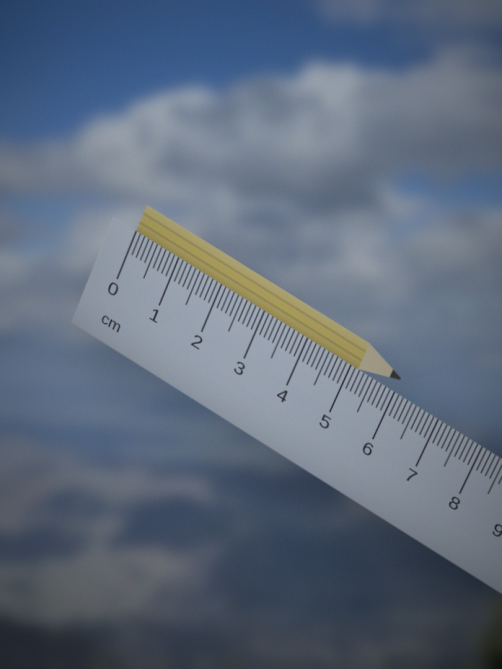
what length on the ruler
6 cm
